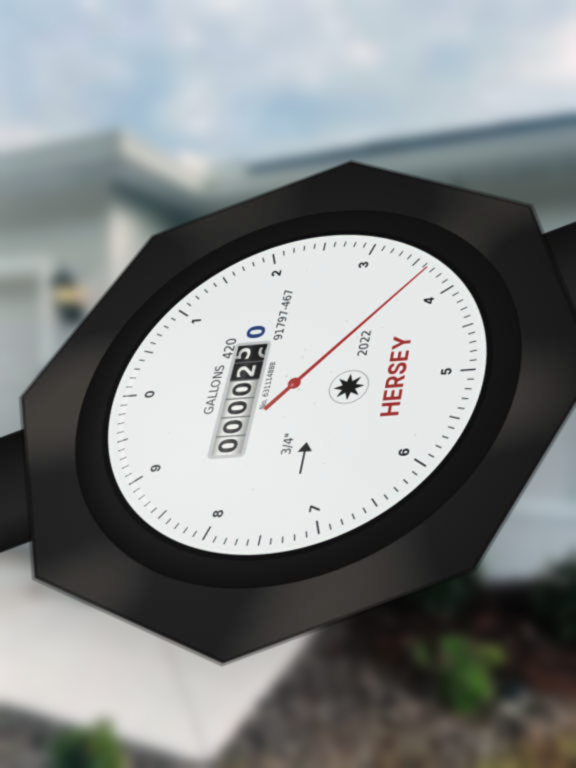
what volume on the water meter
253.6 gal
